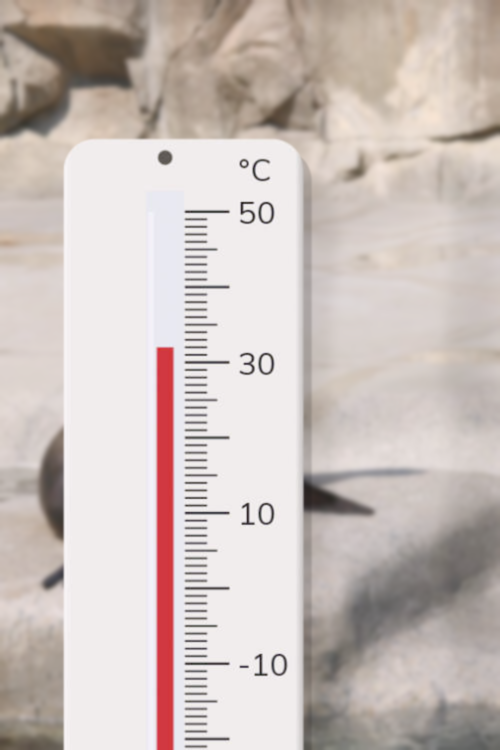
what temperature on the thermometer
32 °C
